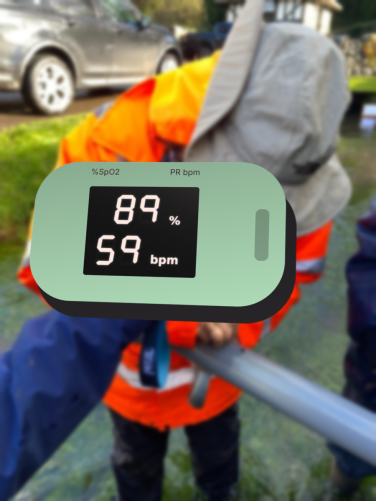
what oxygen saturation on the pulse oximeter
89 %
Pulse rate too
59 bpm
